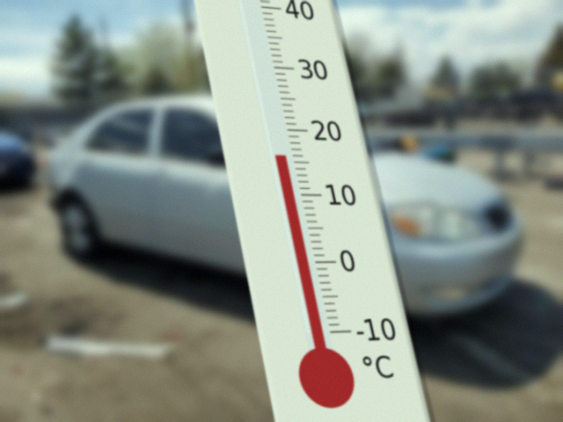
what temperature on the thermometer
16 °C
